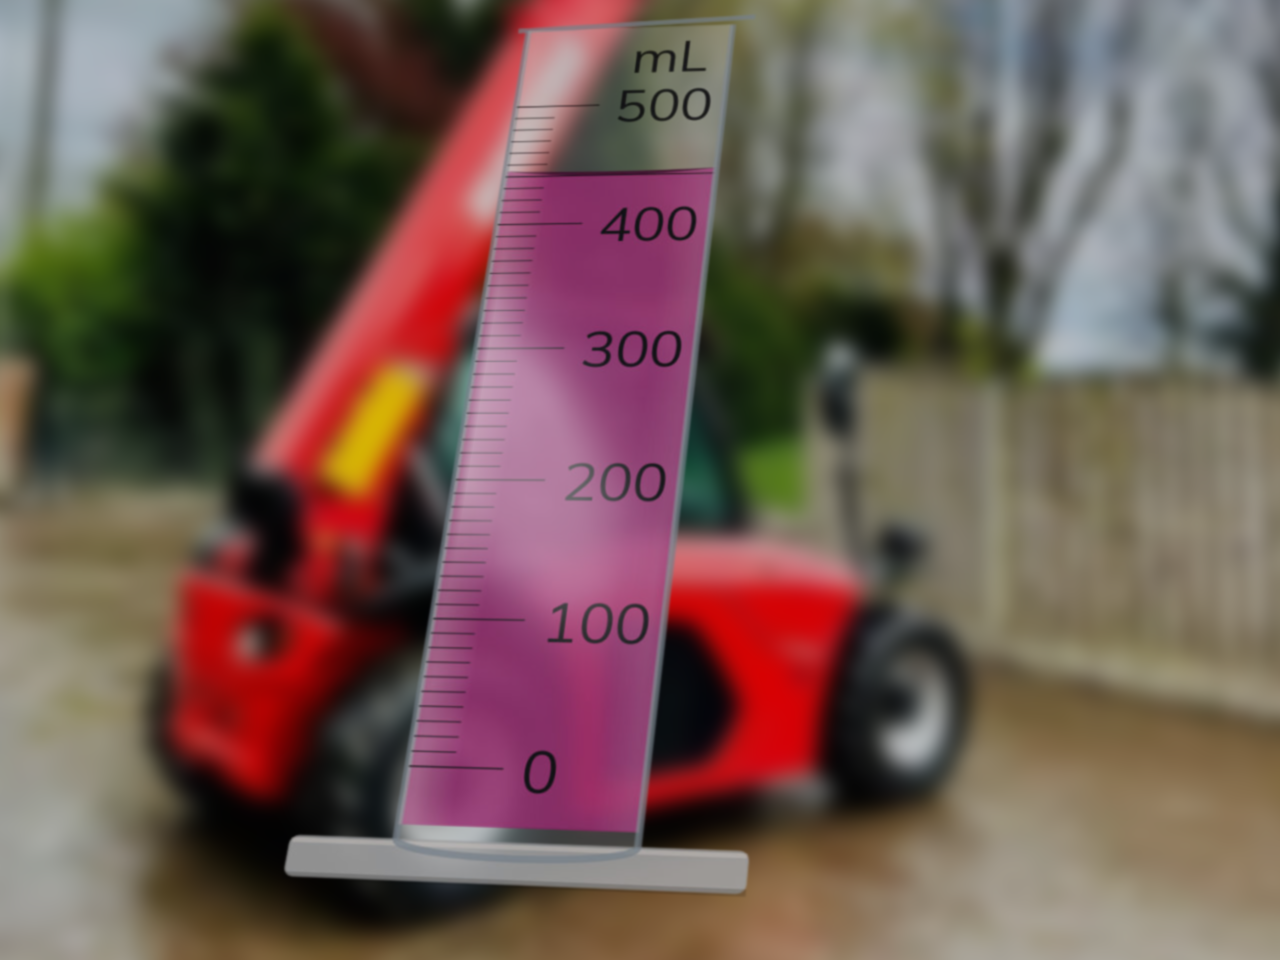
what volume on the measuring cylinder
440 mL
